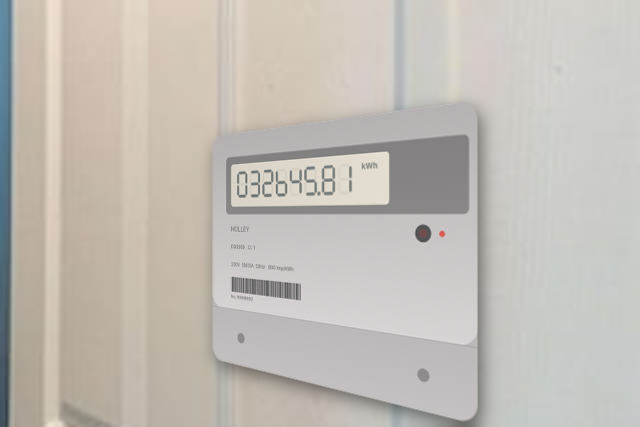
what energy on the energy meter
32645.81 kWh
